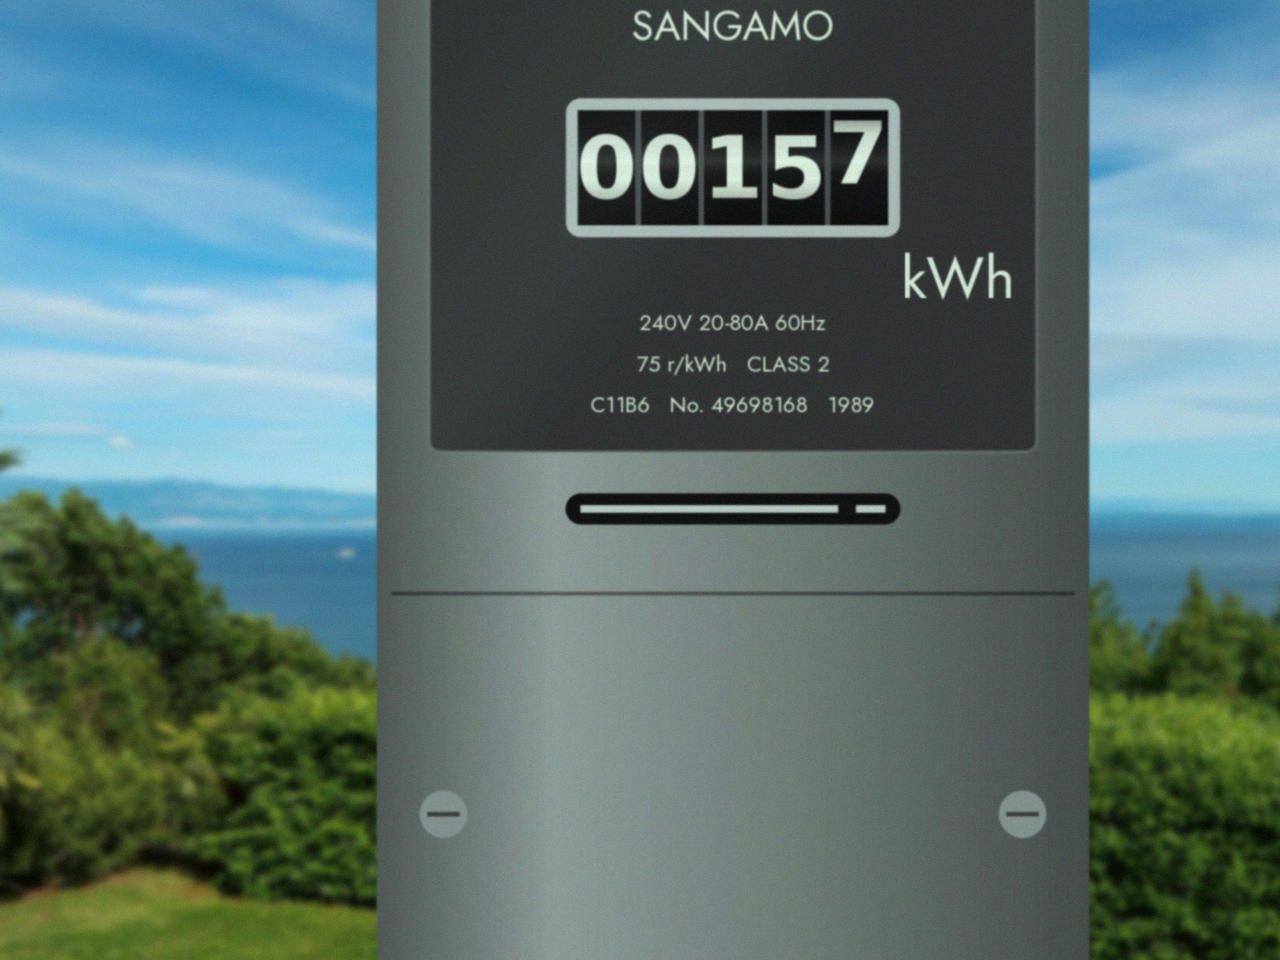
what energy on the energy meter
157 kWh
